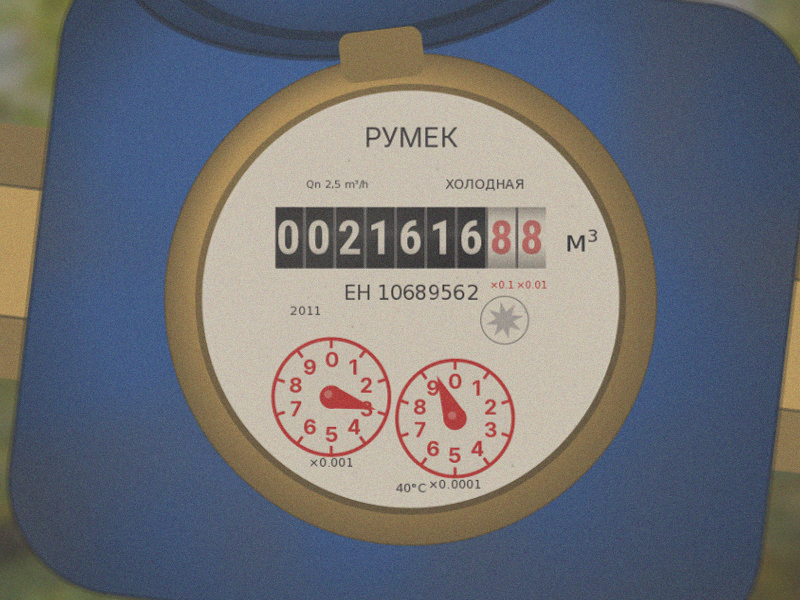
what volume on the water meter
21616.8829 m³
